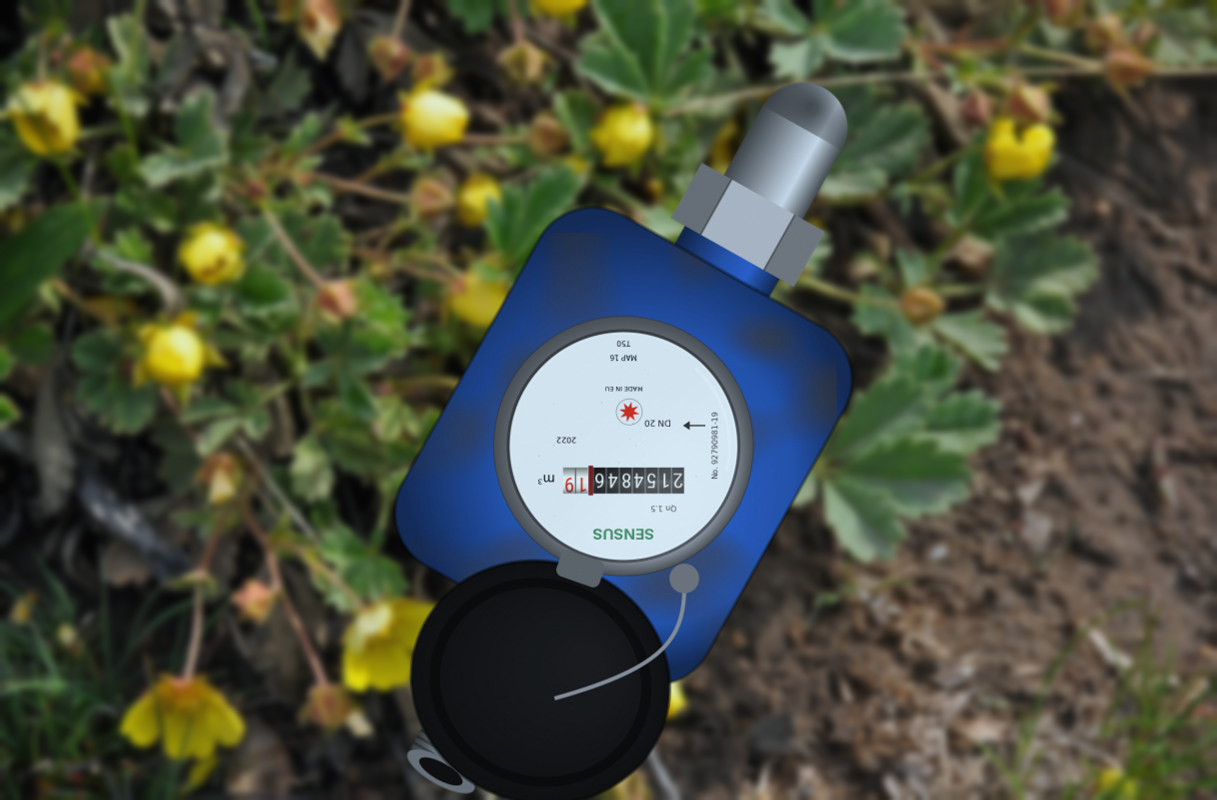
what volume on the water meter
2154846.19 m³
